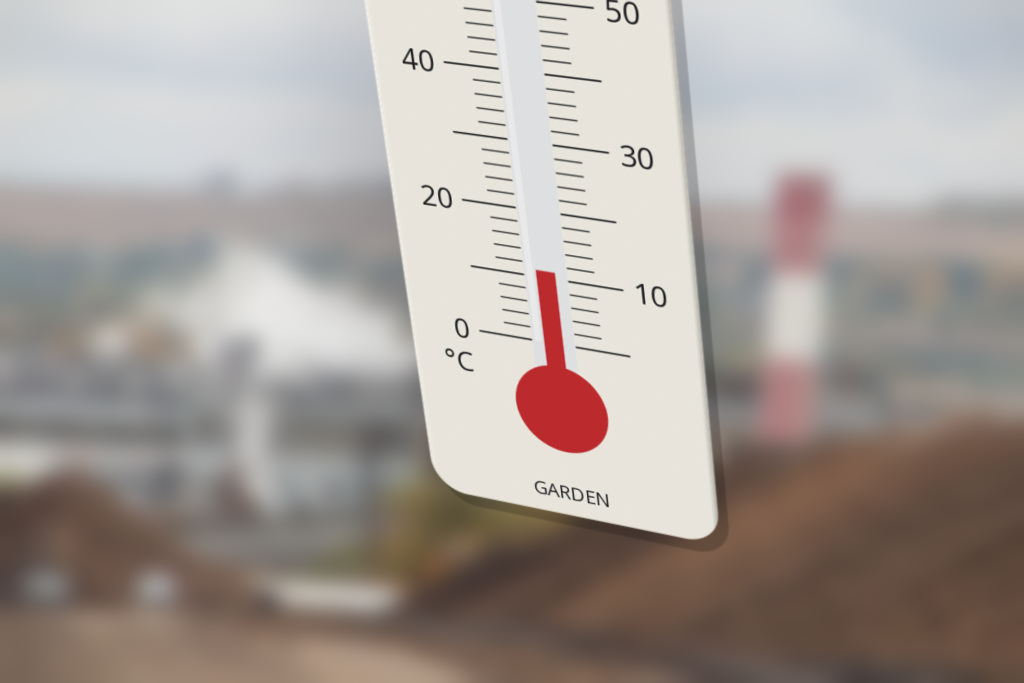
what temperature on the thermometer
11 °C
